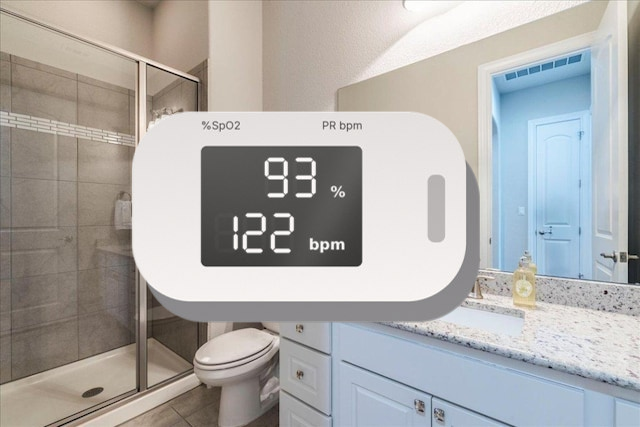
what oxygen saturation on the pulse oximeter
93 %
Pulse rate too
122 bpm
